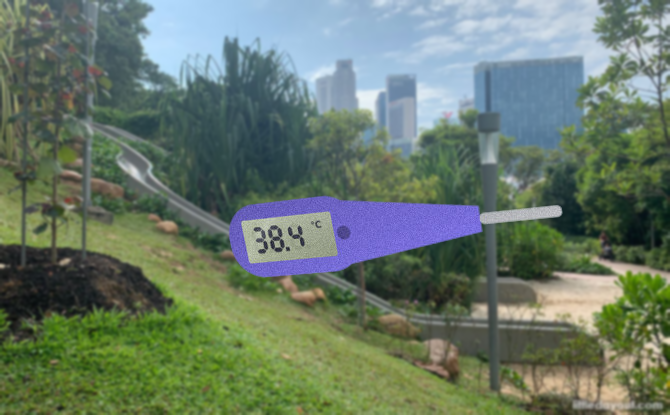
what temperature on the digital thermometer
38.4 °C
